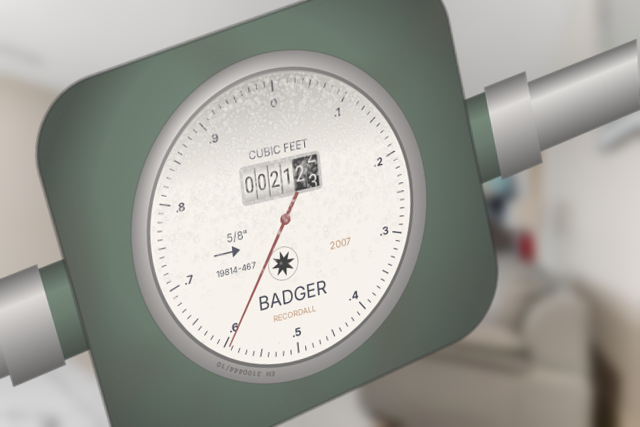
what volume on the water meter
2122.59 ft³
